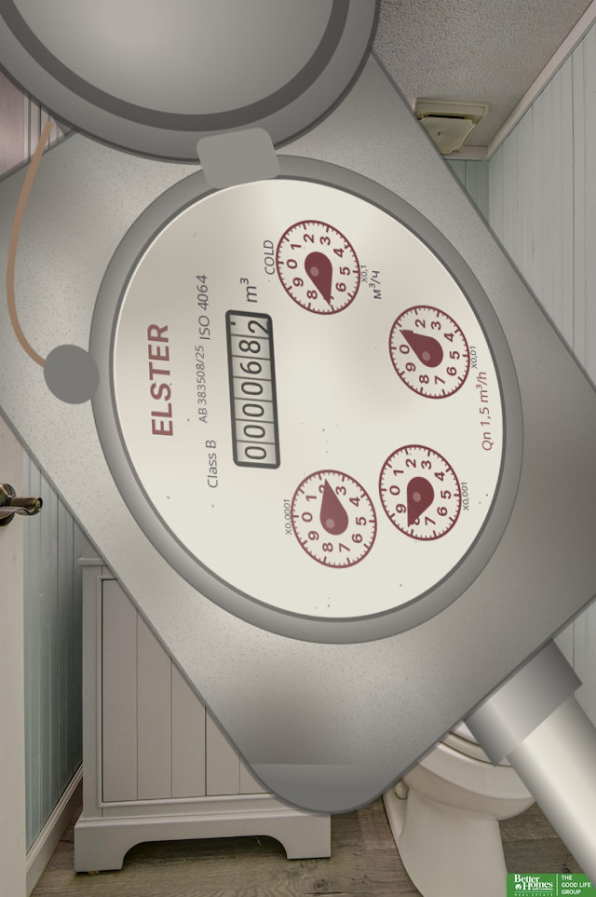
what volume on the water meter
681.7082 m³
